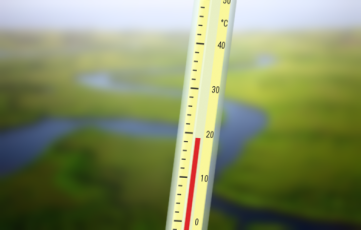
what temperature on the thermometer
19 °C
